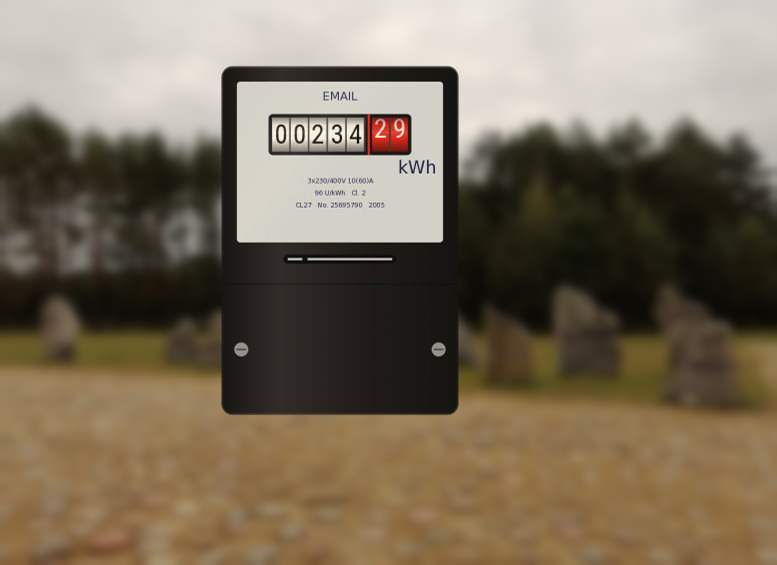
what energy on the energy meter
234.29 kWh
